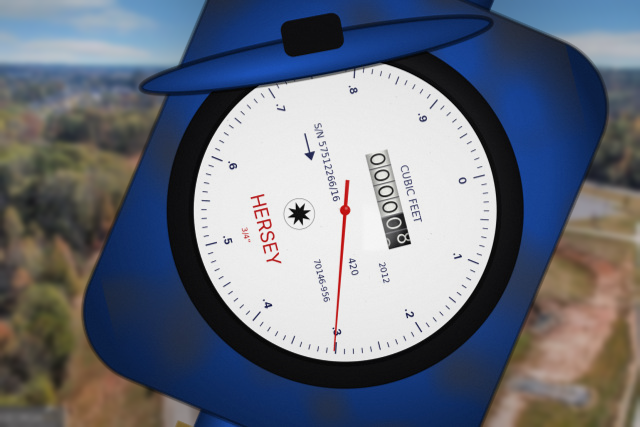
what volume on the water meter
8.30 ft³
